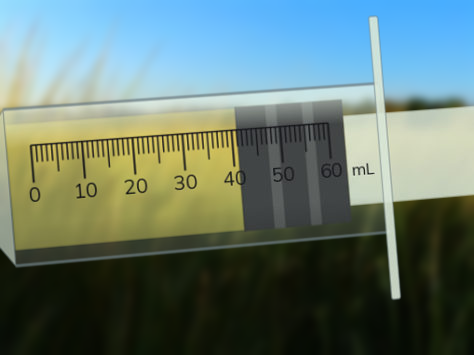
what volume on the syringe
41 mL
